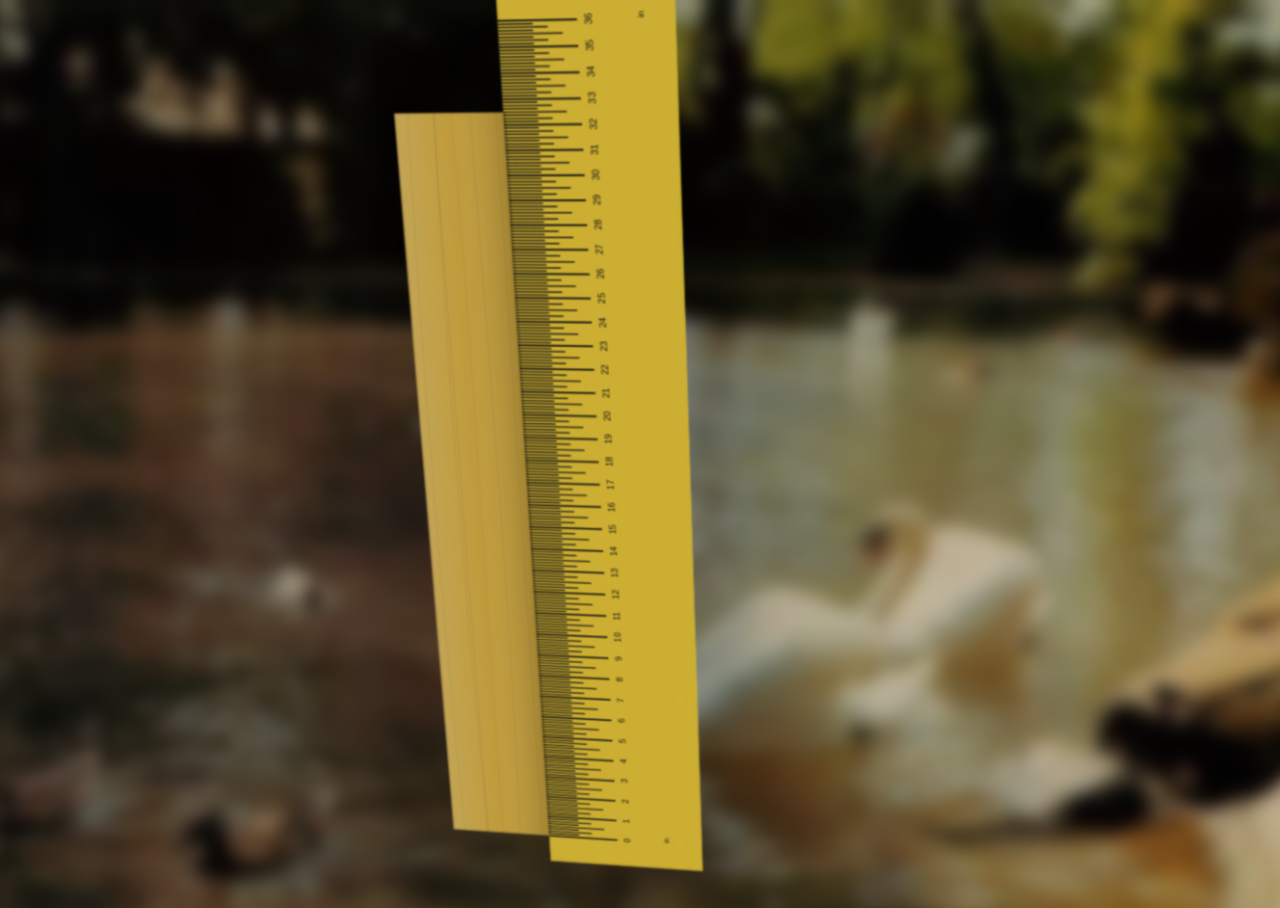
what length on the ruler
32.5 in
